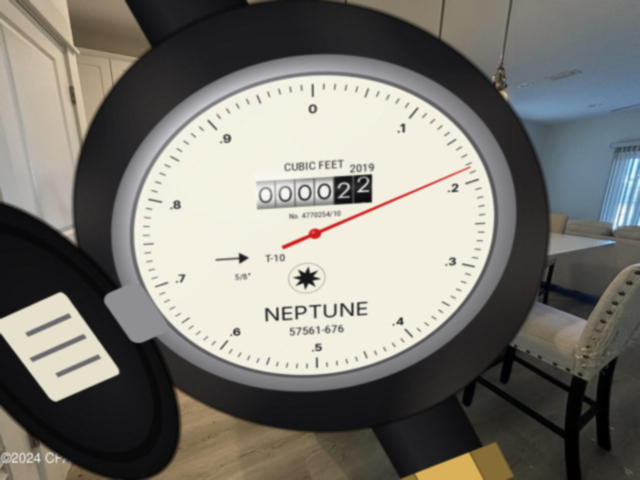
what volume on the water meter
22.18 ft³
